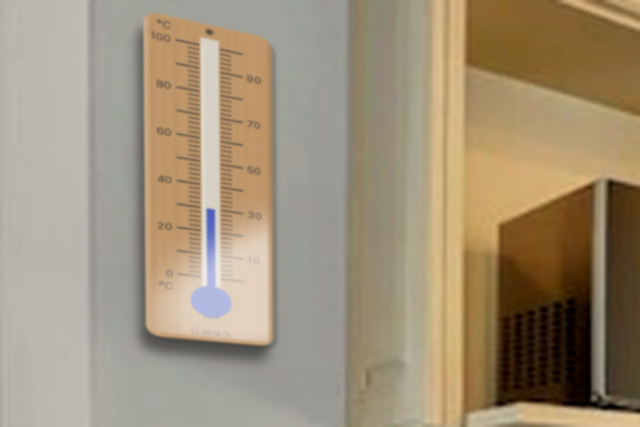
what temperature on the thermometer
30 °C
